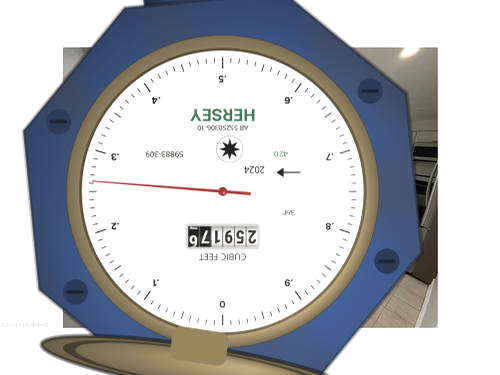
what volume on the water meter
259176.26 ft³
